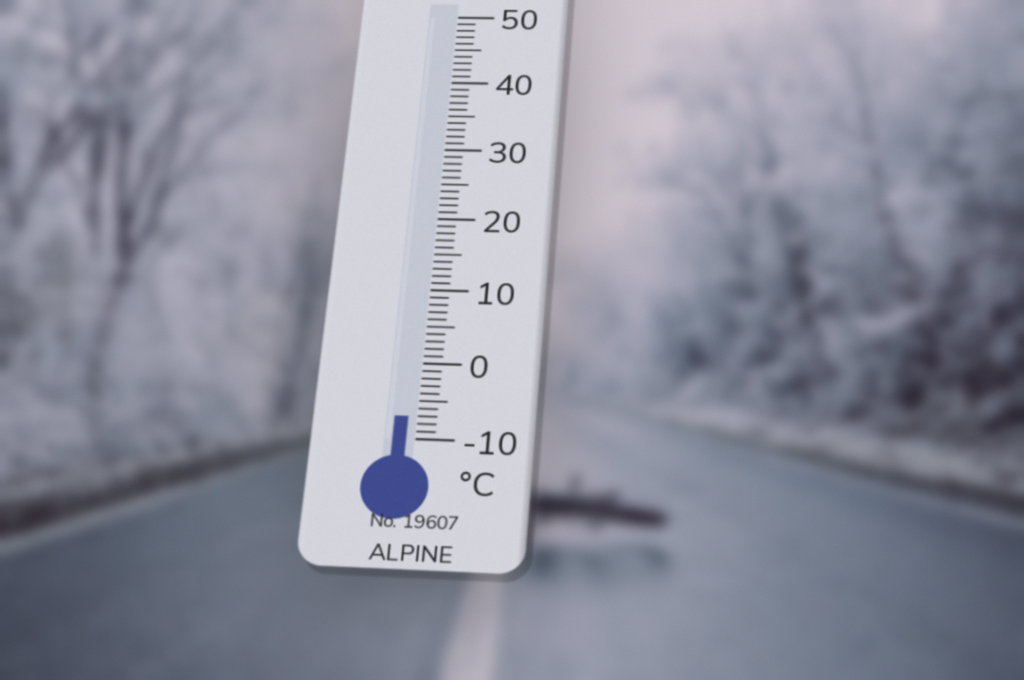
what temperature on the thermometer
-7 °C
